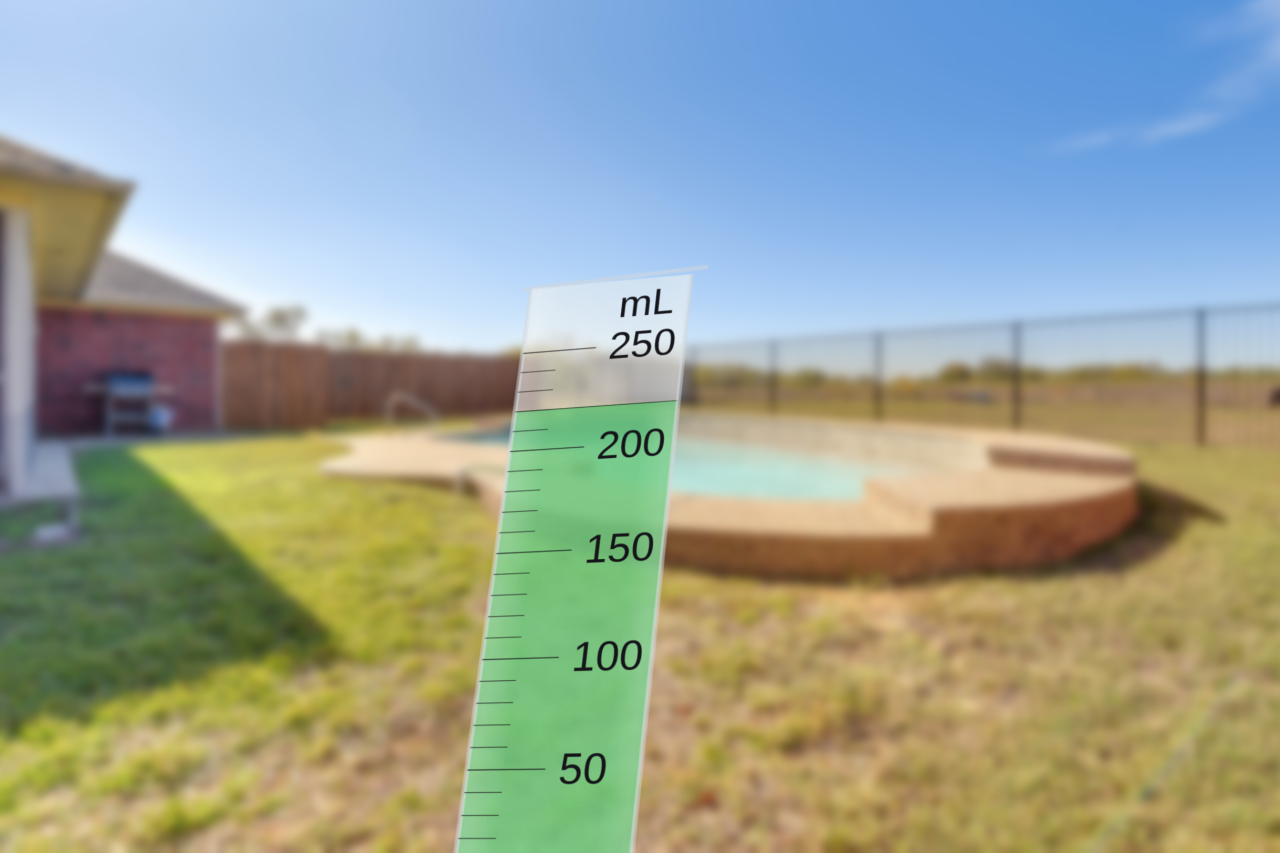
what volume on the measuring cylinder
220 mL
